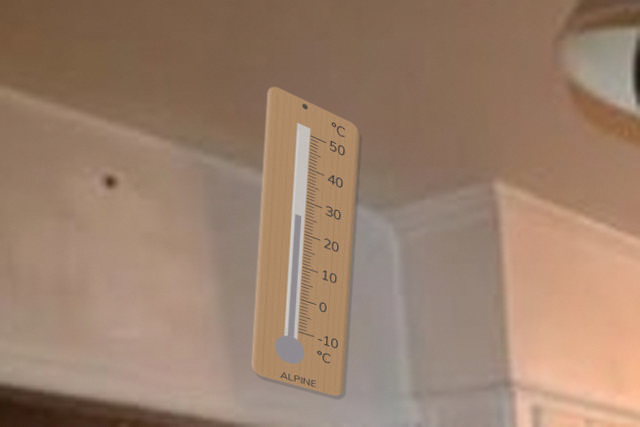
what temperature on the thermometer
25 °C
